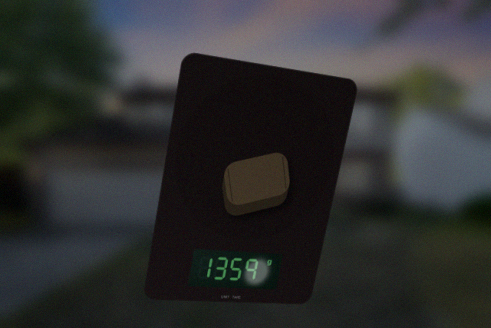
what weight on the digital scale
1359 g
